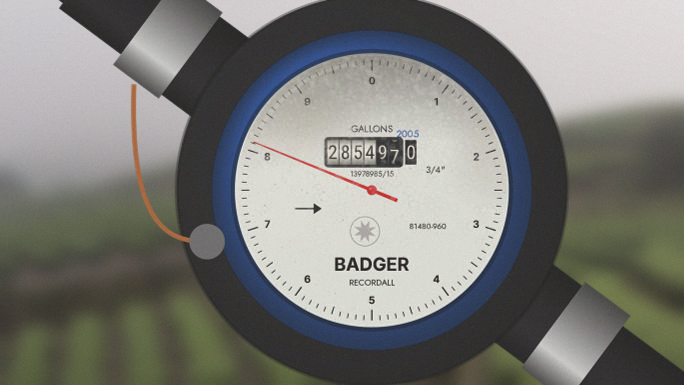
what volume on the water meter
2854968.1 gal
